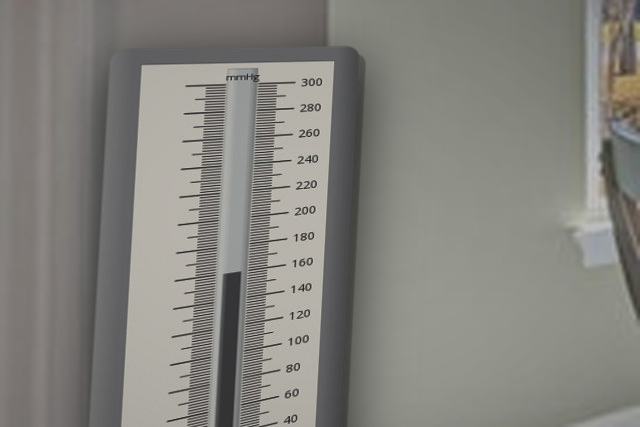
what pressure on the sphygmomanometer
160 mmHg
